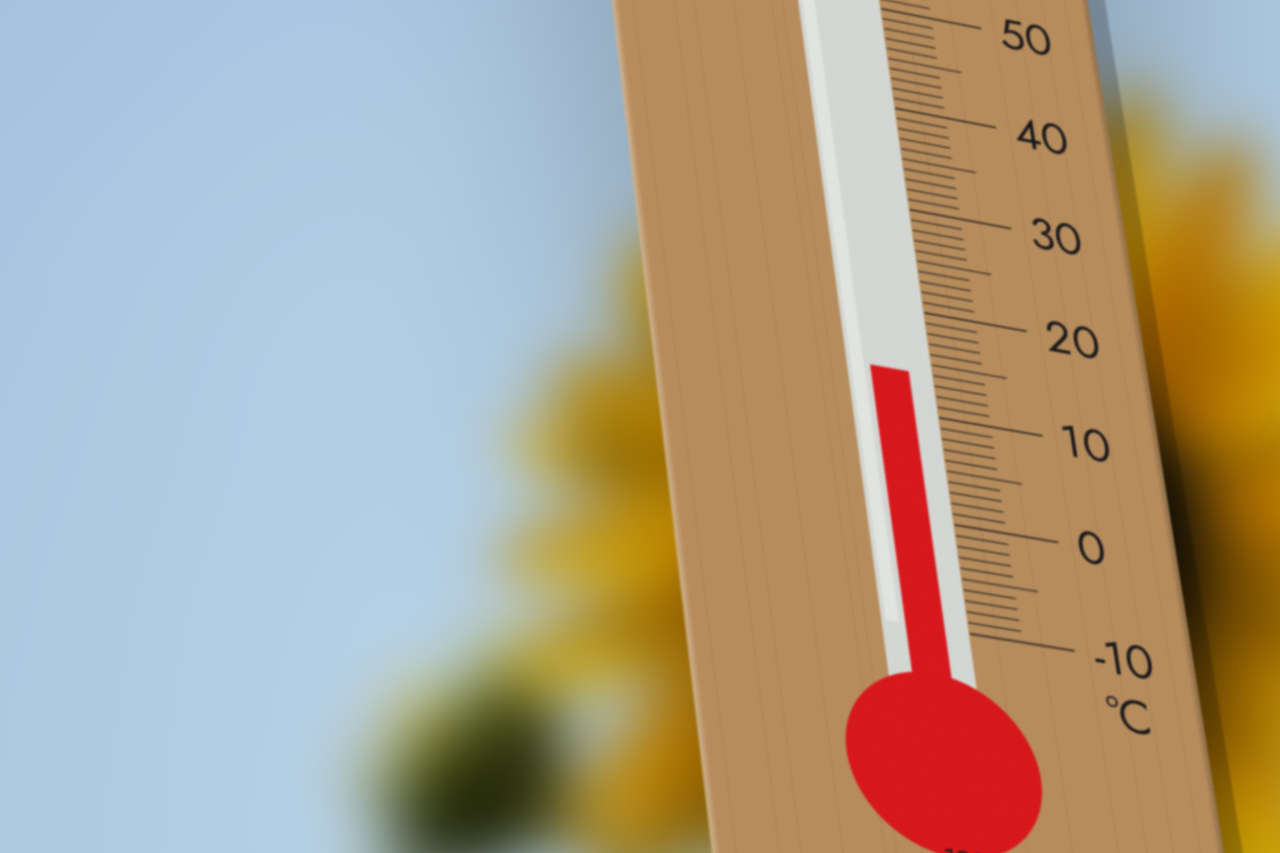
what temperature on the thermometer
14 °C
